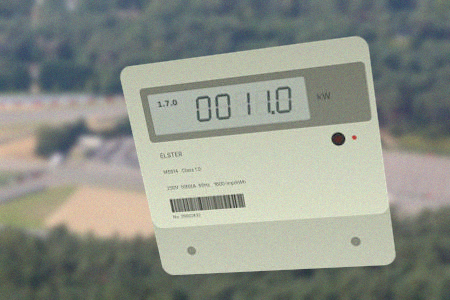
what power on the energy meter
11.0 kW
